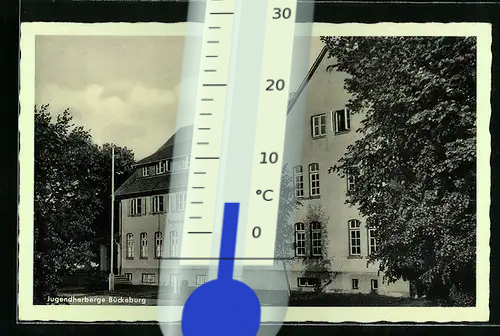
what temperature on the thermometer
4 °C
